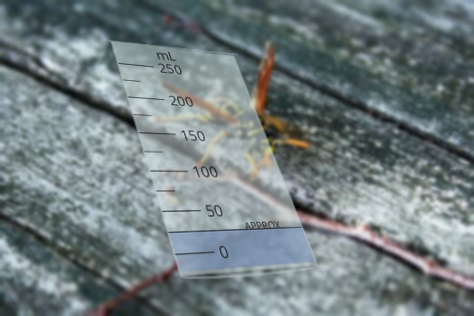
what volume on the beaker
25 mL
